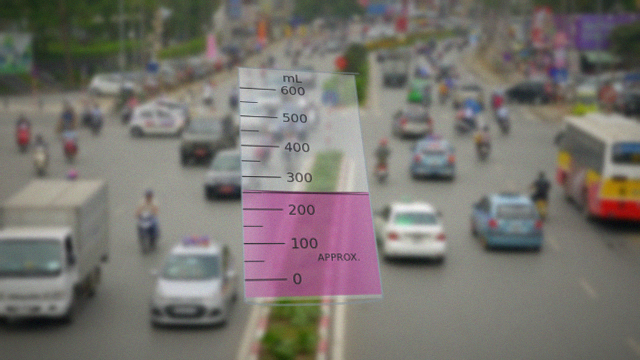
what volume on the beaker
250 mL
